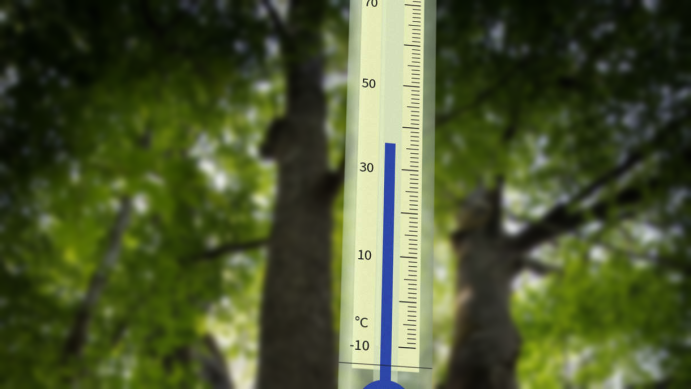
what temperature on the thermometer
36 °C
